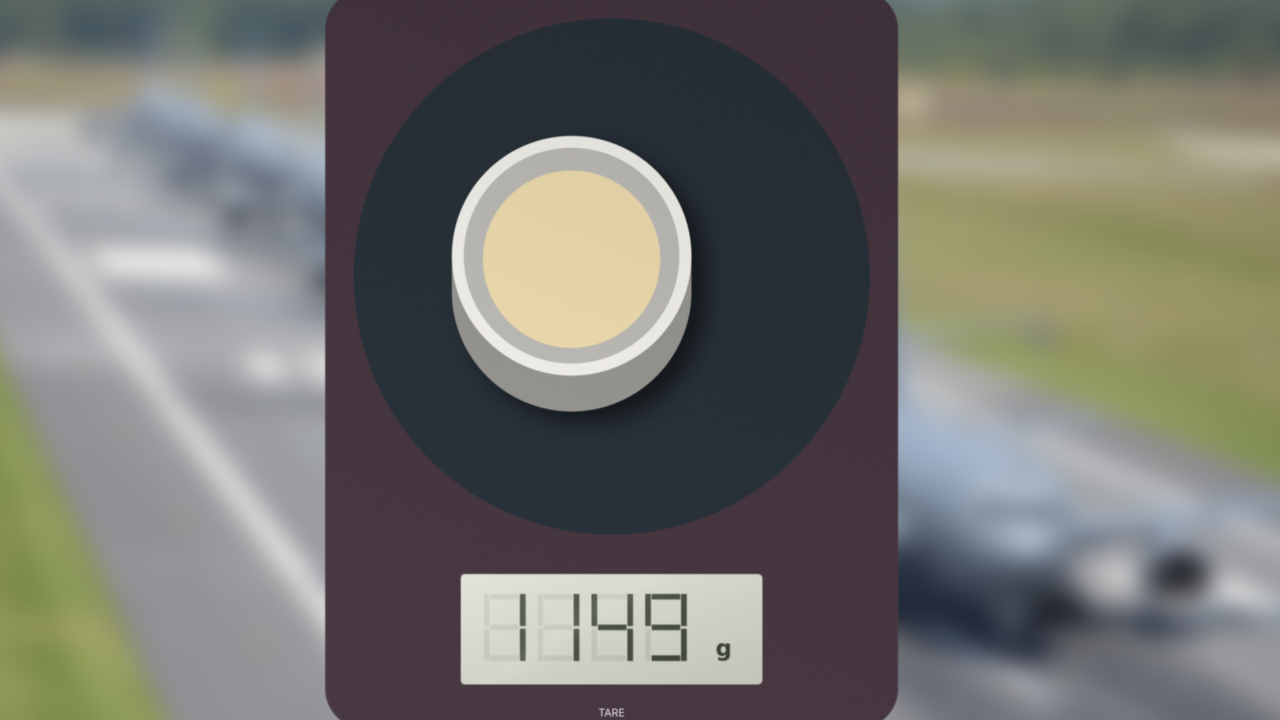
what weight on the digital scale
1149 g
